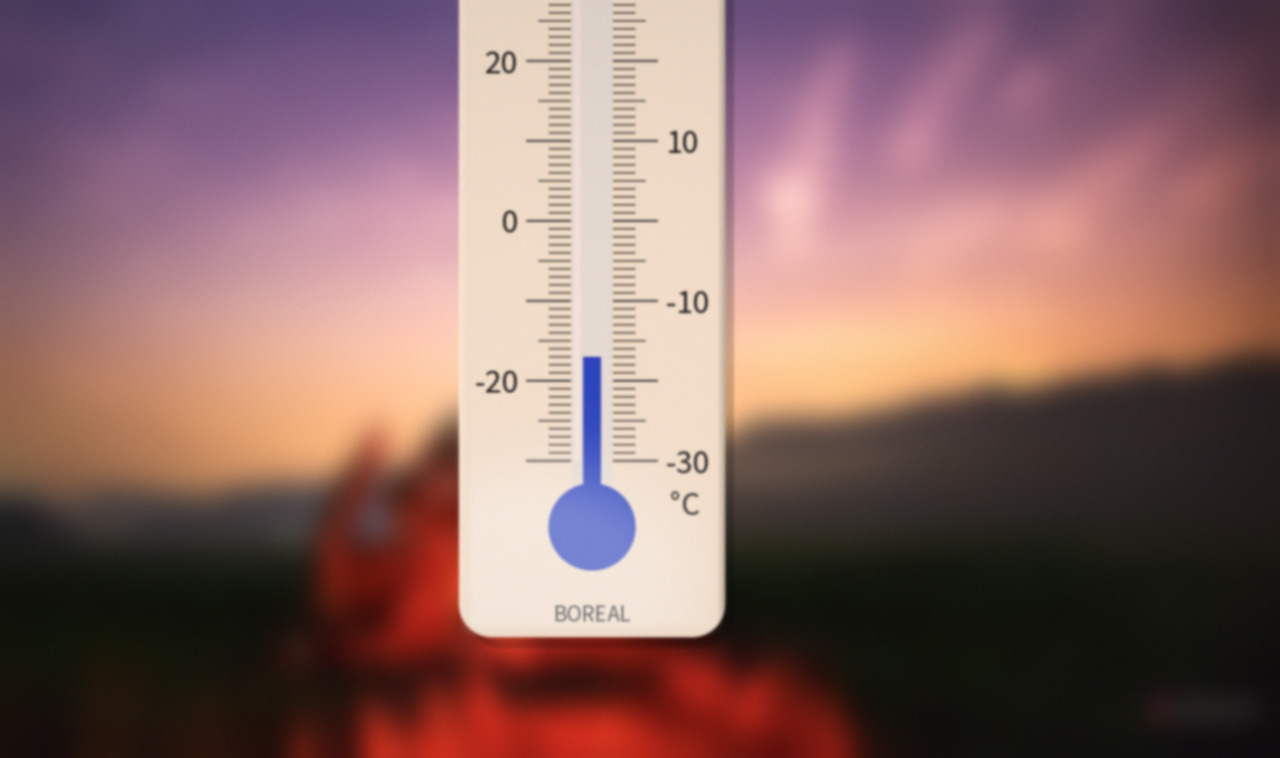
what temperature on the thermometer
-17 °C
